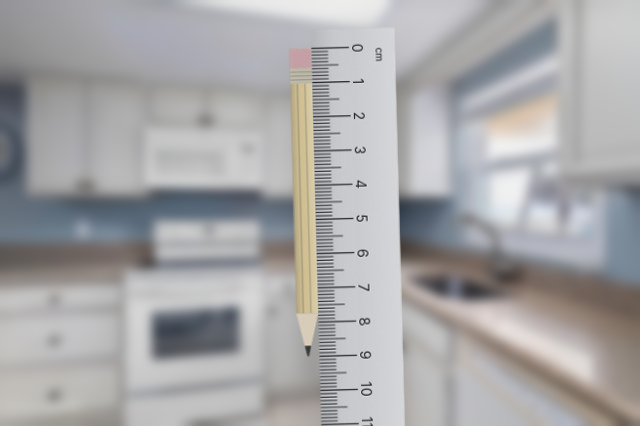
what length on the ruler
9 cm
